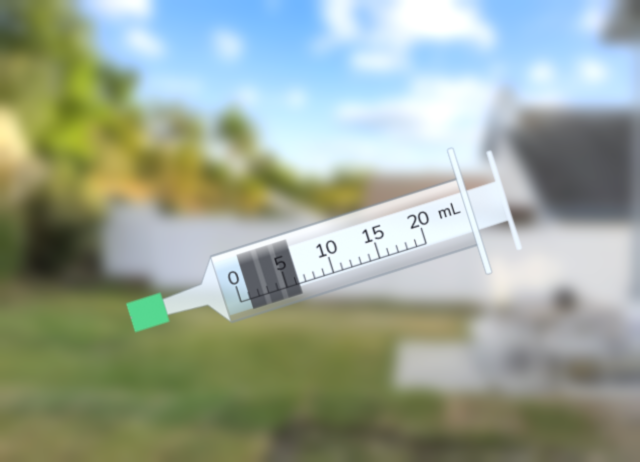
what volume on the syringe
1 mL
